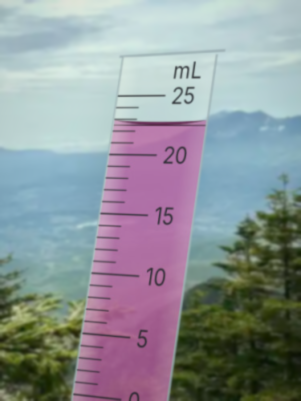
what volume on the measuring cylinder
22.5 mL
